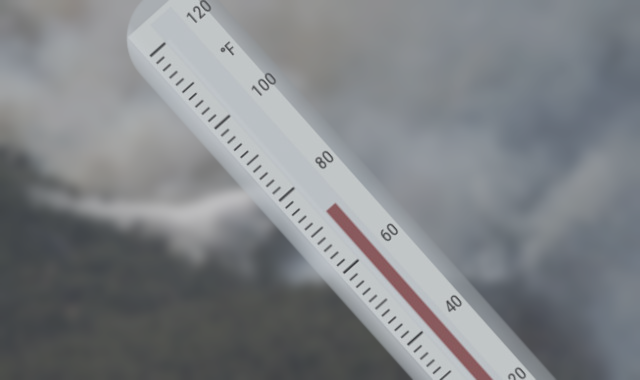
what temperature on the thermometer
72 °F
